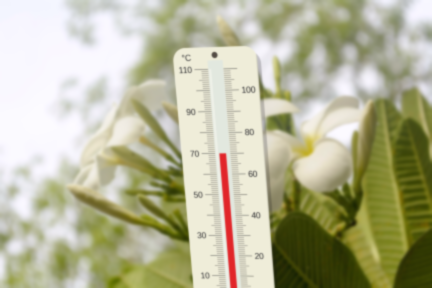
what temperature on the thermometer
70 °C
